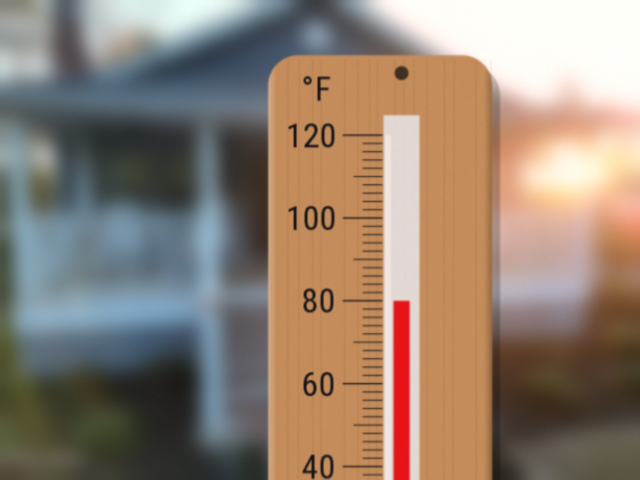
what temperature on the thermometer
80 °F
